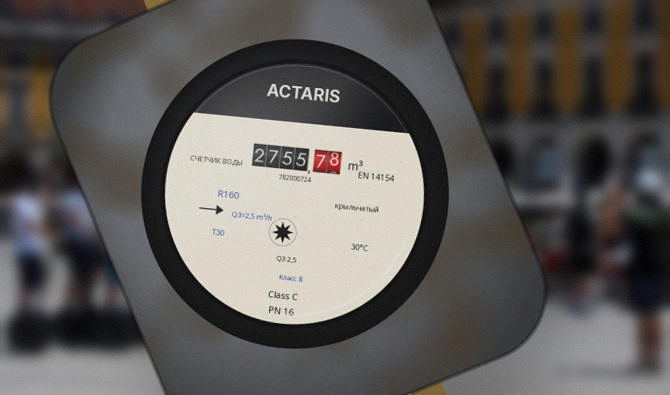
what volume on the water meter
2755.78 m³
